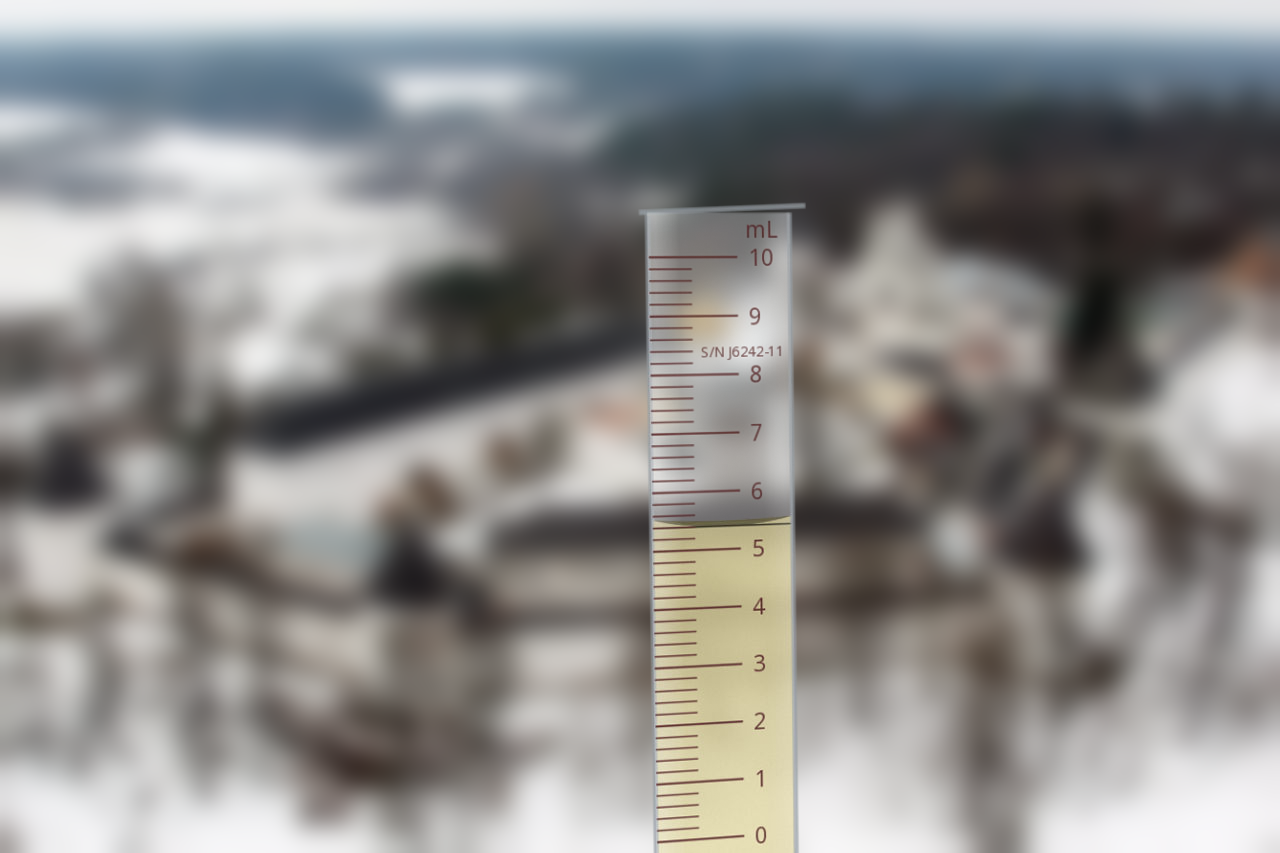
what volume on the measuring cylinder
5.4 mL
